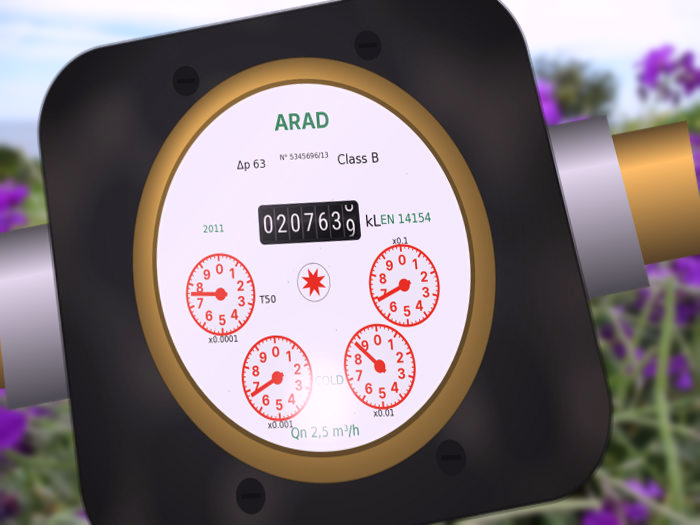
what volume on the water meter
207638.6867 kL
